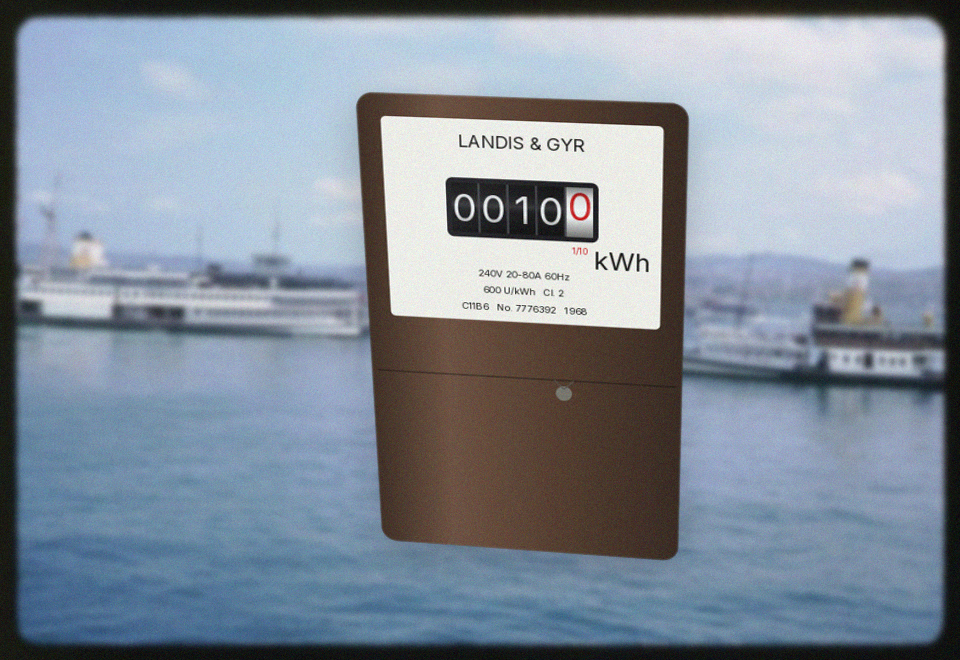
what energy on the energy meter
10.0 kWh
